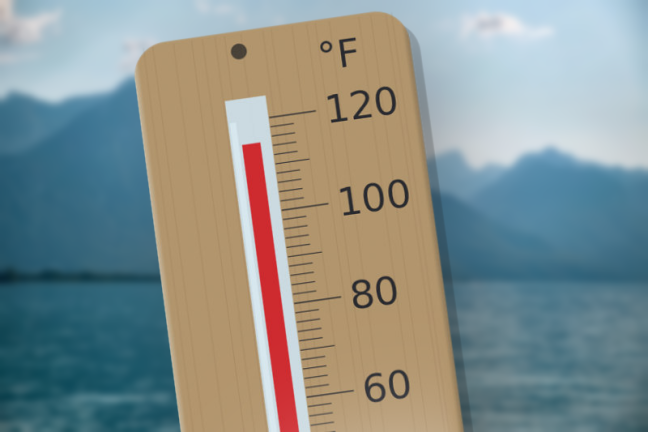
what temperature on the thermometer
115 °F
